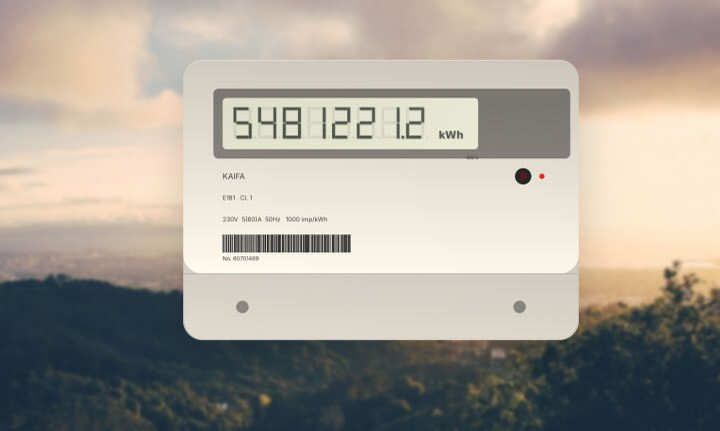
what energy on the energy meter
5481221.2 kWh
